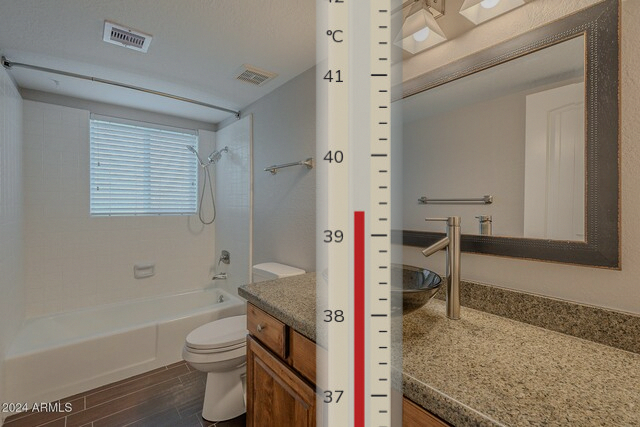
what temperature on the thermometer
39.3 °C
